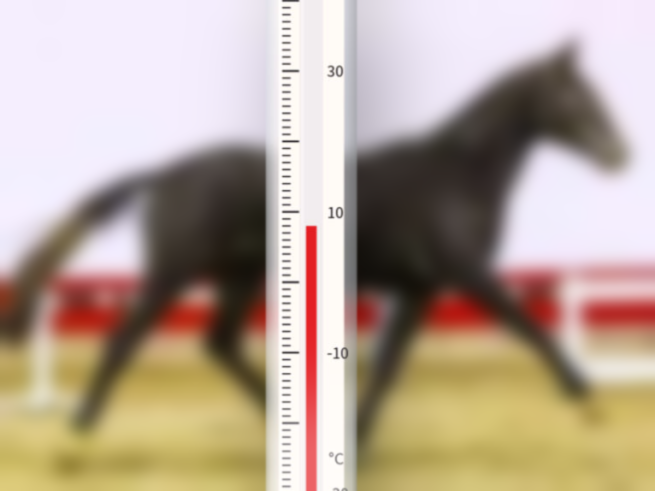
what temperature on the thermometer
8 °C
